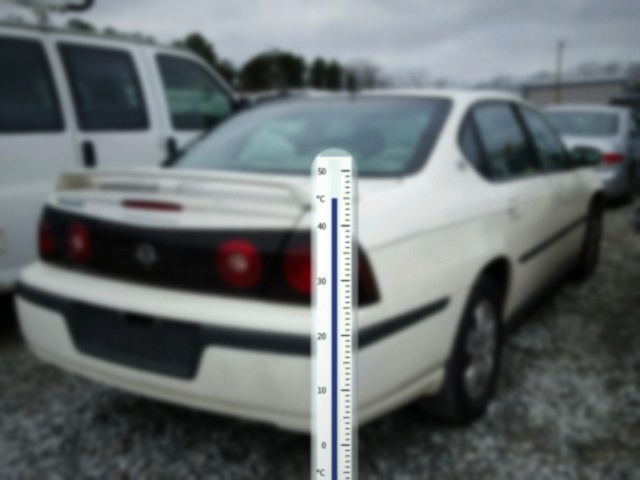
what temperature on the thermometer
45 °C
